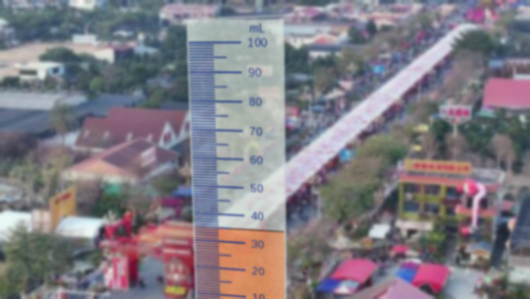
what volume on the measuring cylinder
35 mL
